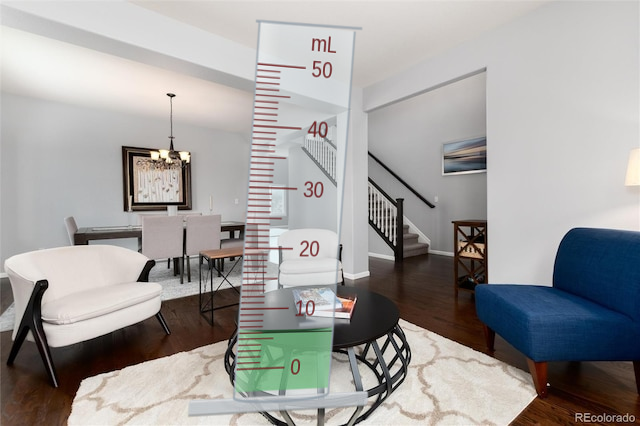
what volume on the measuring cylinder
6 mL
